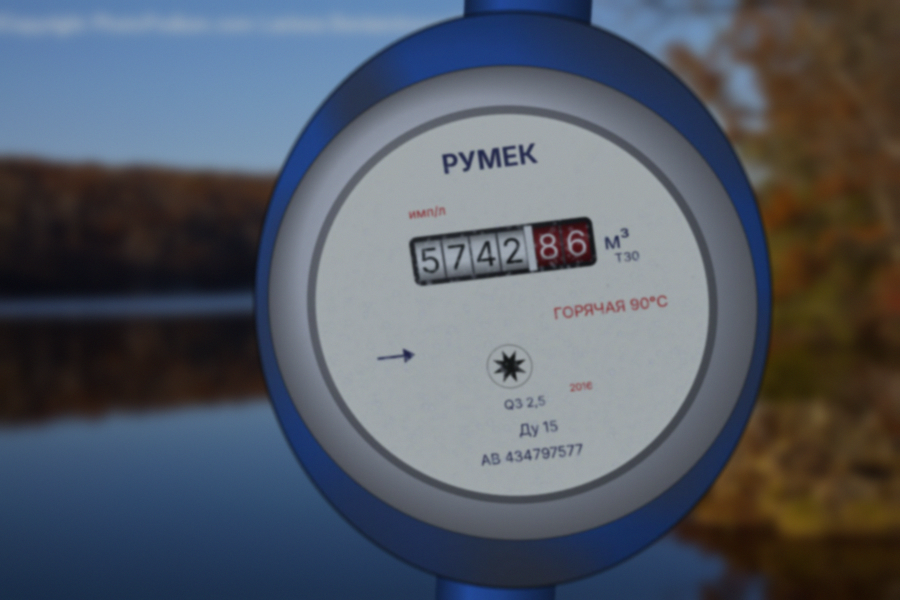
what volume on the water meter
5742.86 m³
